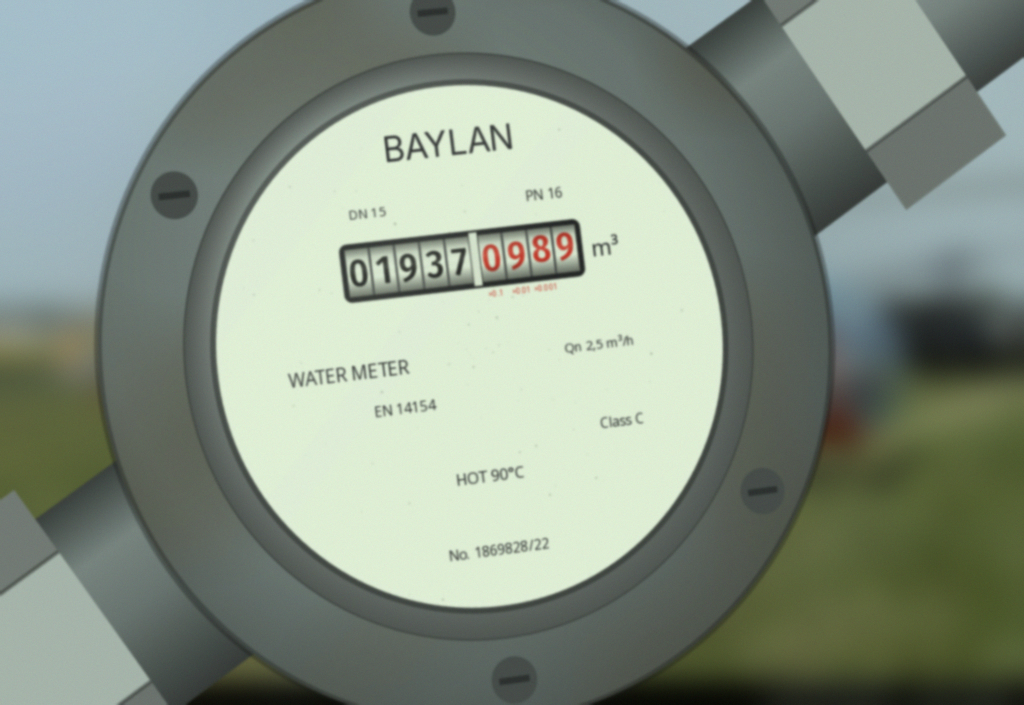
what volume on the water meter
1937.0989 m³
